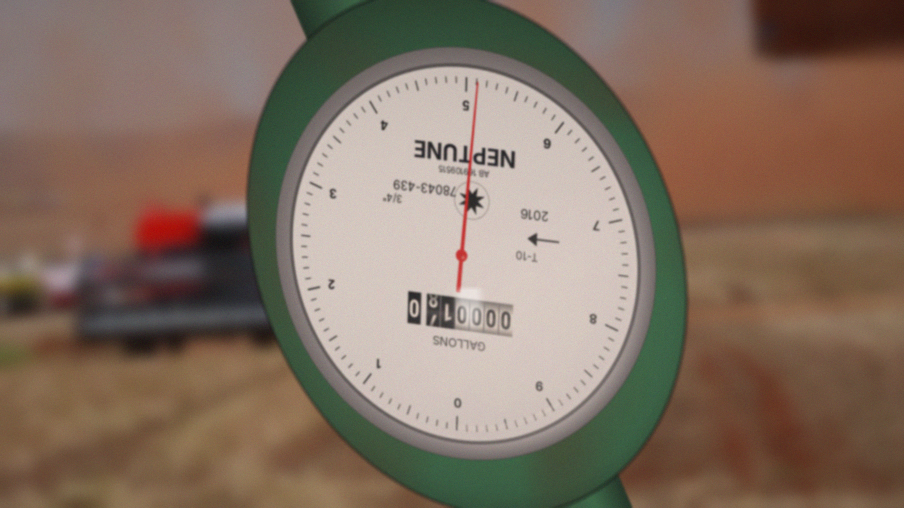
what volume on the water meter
175.1 gal
